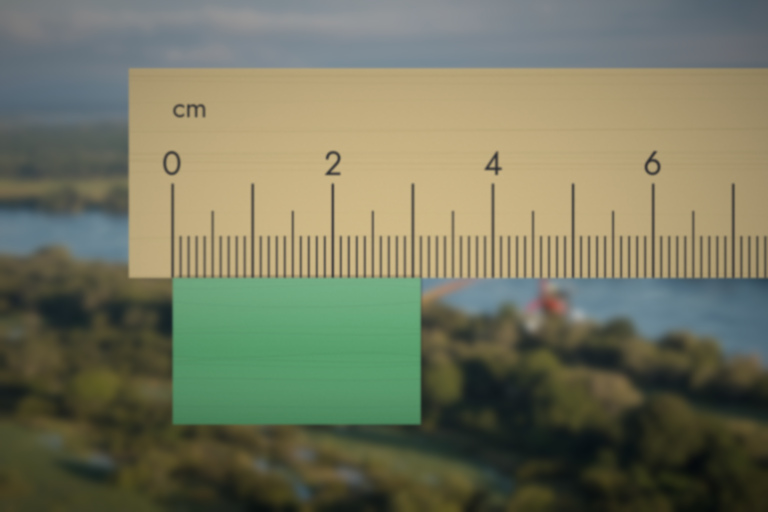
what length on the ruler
3.1 cm
